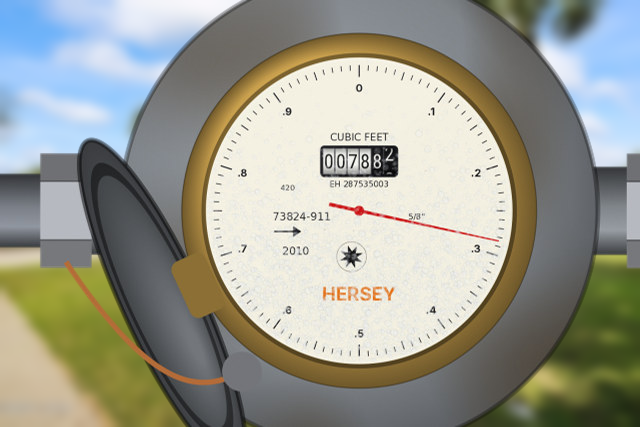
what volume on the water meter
7882.28 ft³
